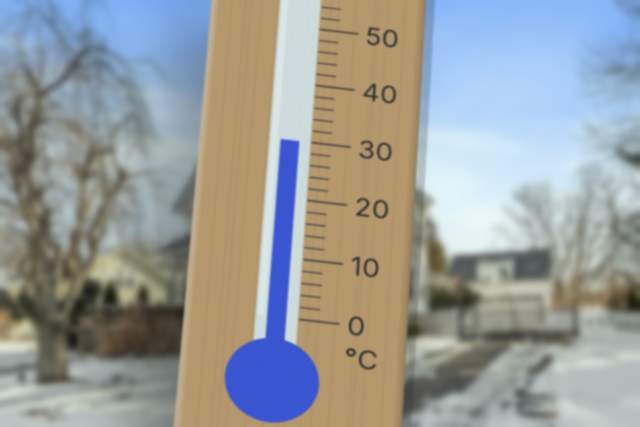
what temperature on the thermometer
30 °C
